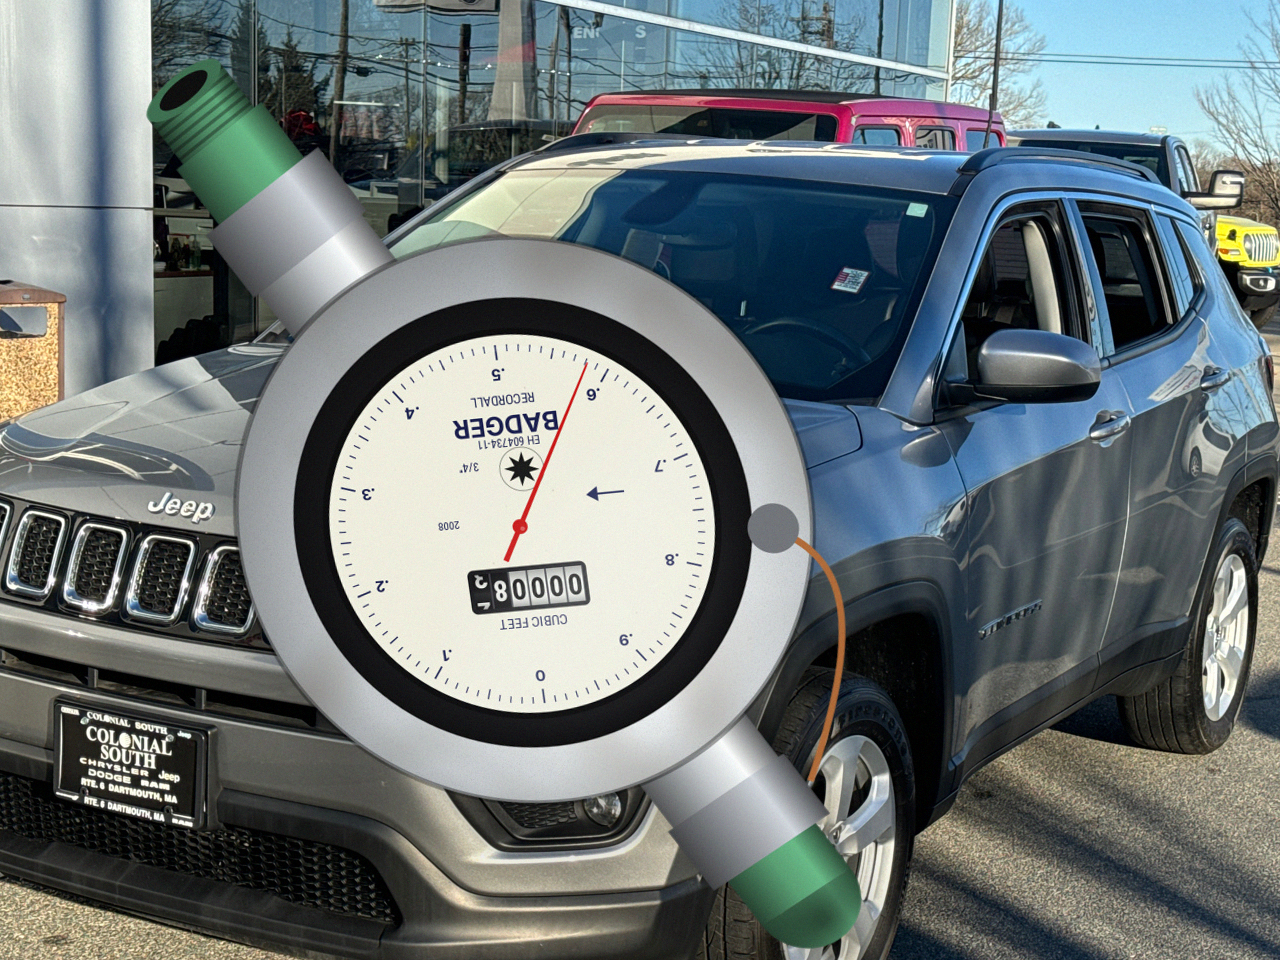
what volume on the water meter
82.58 ft³
